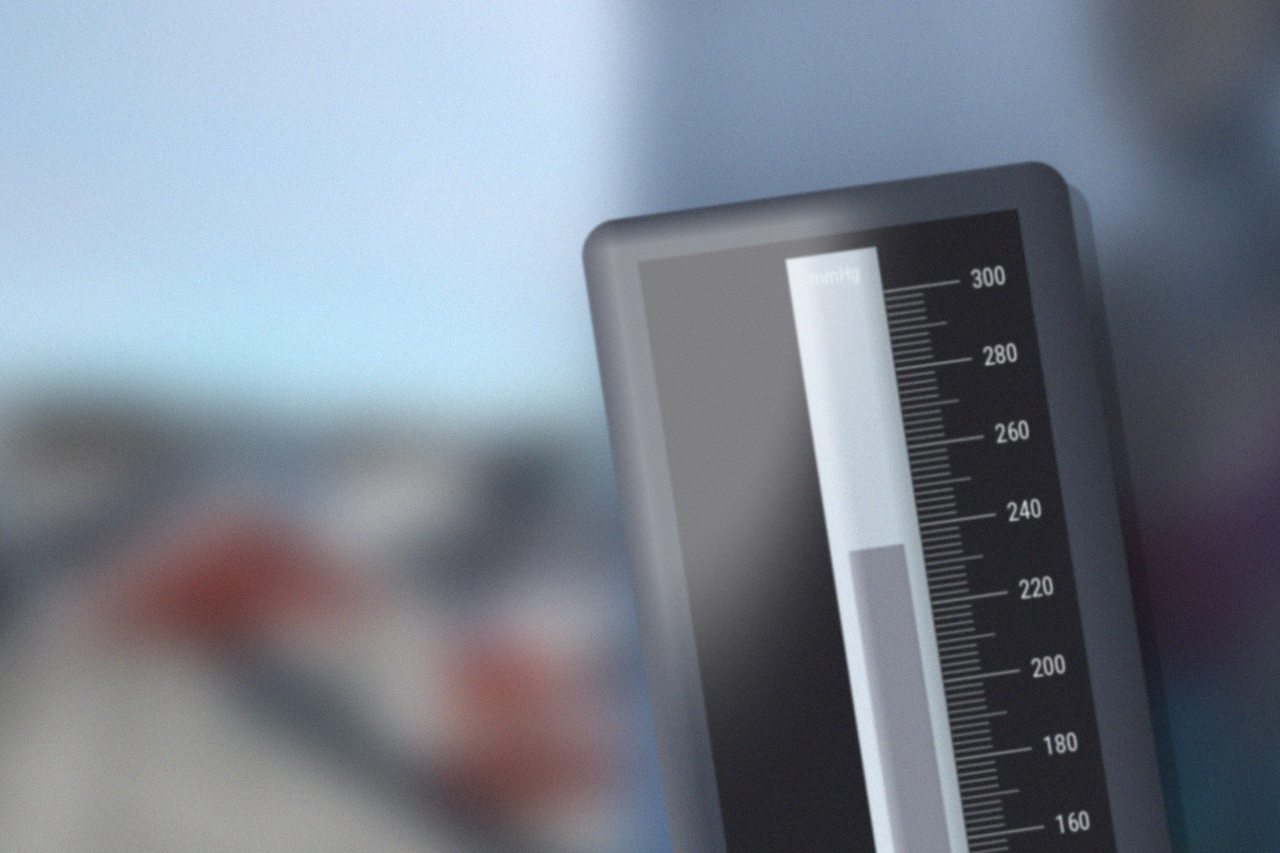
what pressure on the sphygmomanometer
236 mmHg
